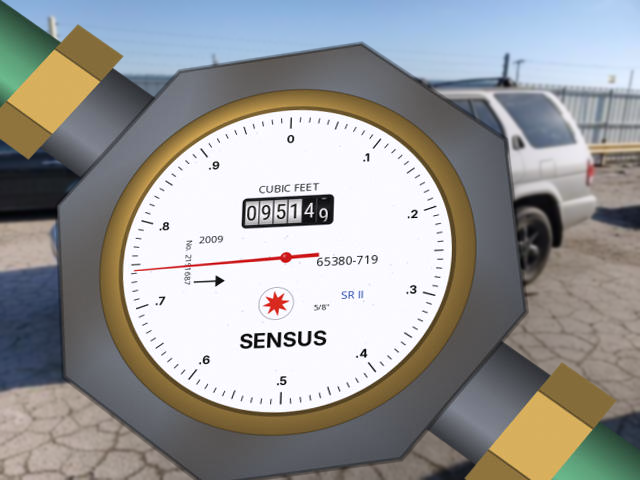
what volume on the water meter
95148.74 ft³
